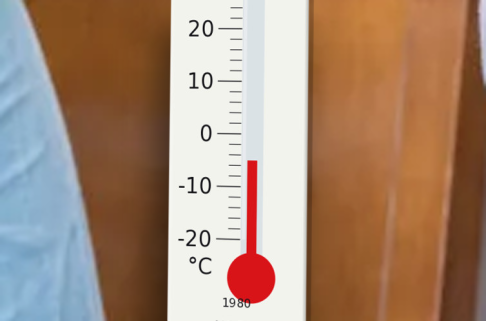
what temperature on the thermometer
-5 °C
